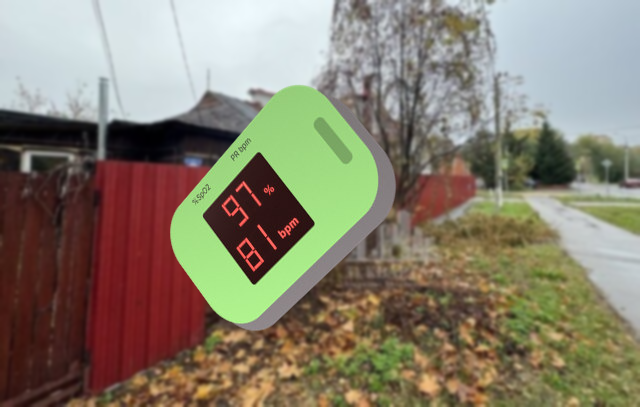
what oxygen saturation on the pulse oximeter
97 %
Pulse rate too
81 bpm
